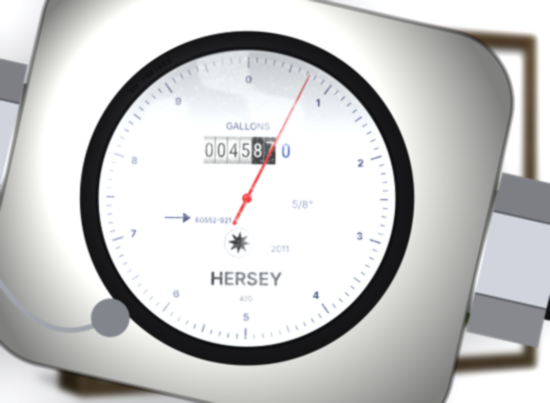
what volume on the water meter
45870.7 gal
